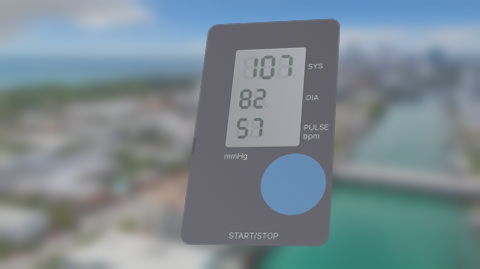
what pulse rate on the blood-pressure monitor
57 bpm
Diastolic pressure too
82 mmHg
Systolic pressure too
107 mmHg
